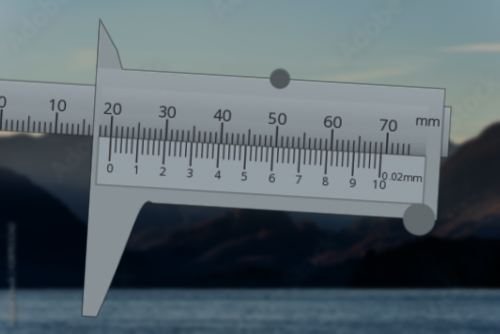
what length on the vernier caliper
20.0 mm
